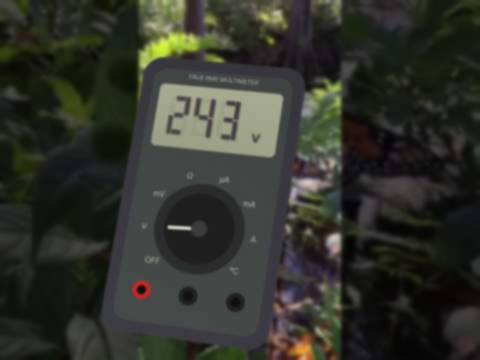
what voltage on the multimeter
243 V
